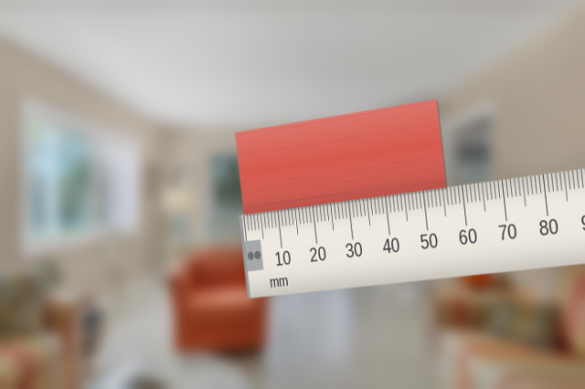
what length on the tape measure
56 mm
